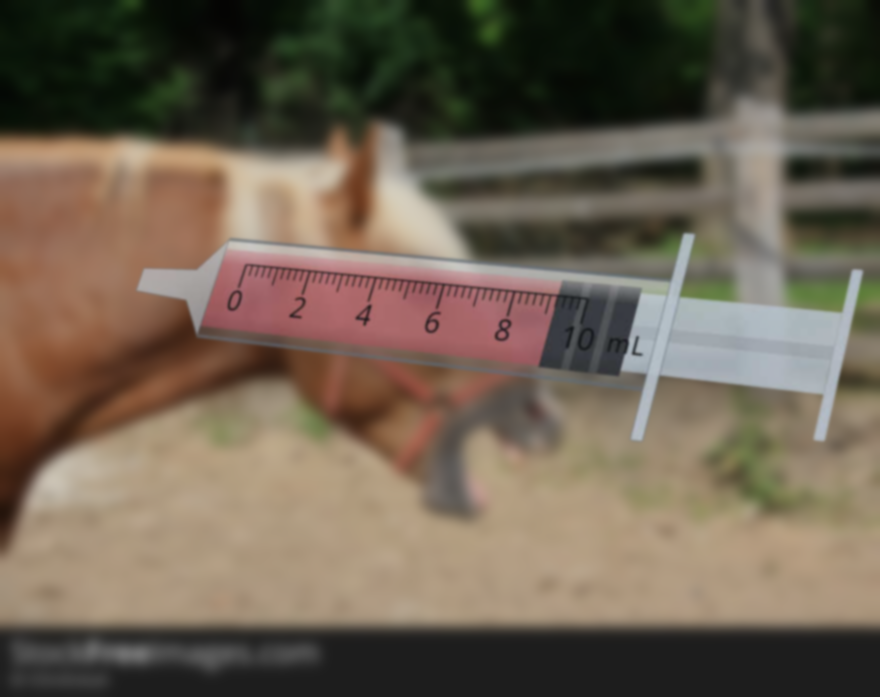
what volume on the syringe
9.2 mL
